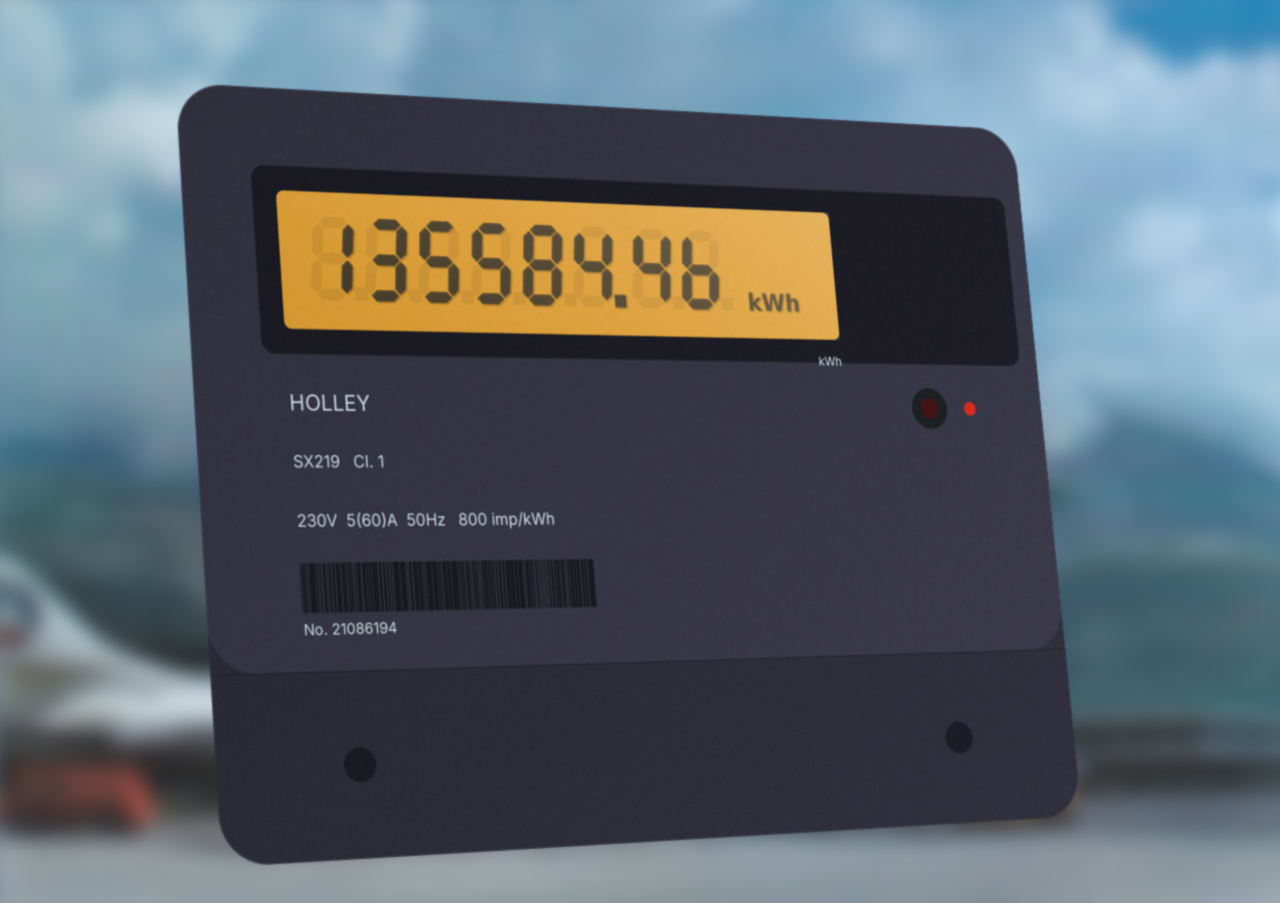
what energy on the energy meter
135584.46 kWh
